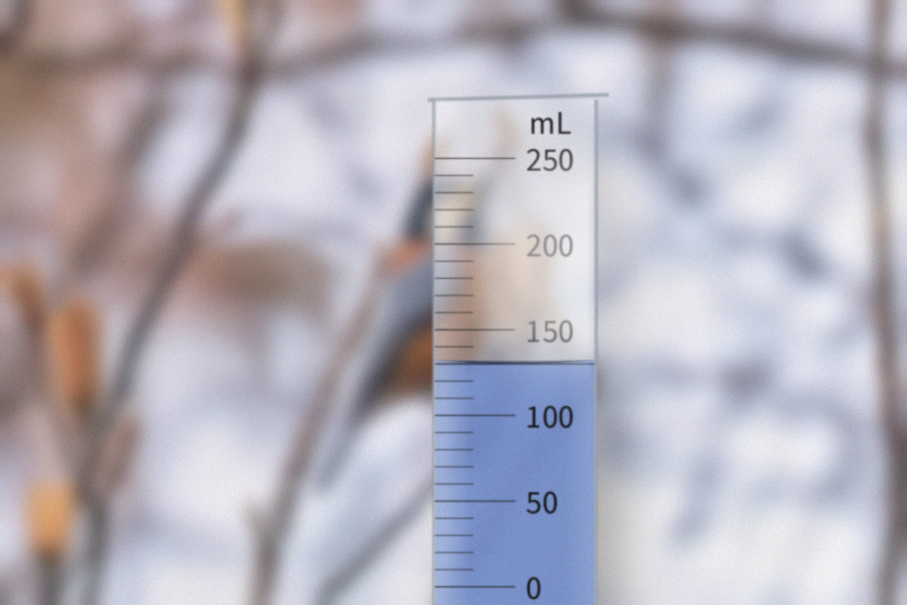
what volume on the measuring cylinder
130 mL
